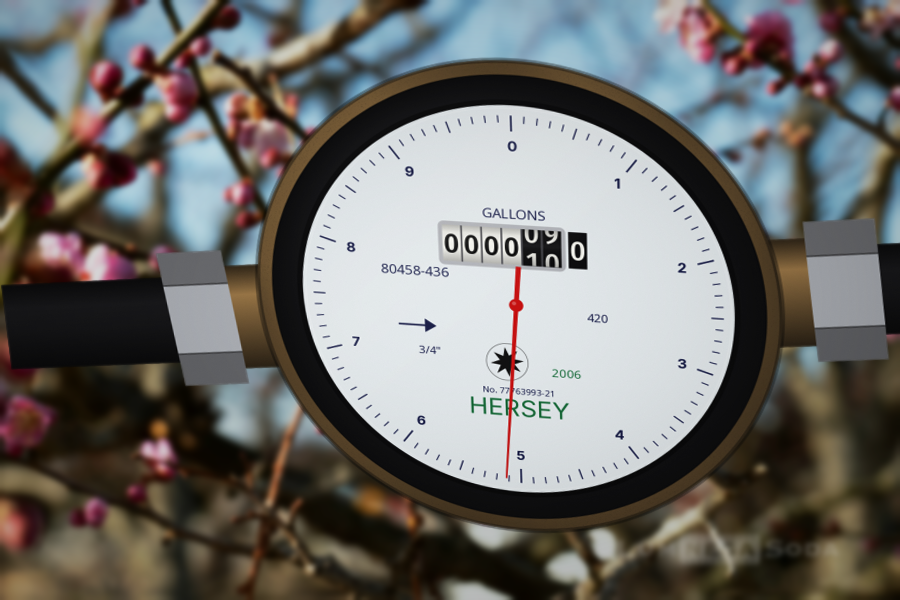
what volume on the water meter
95.1 gal
